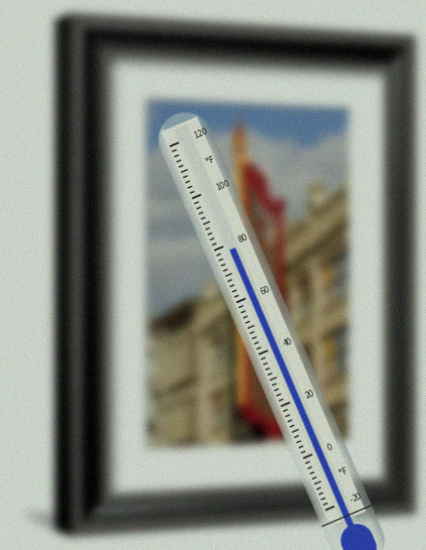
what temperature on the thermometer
78 °F
